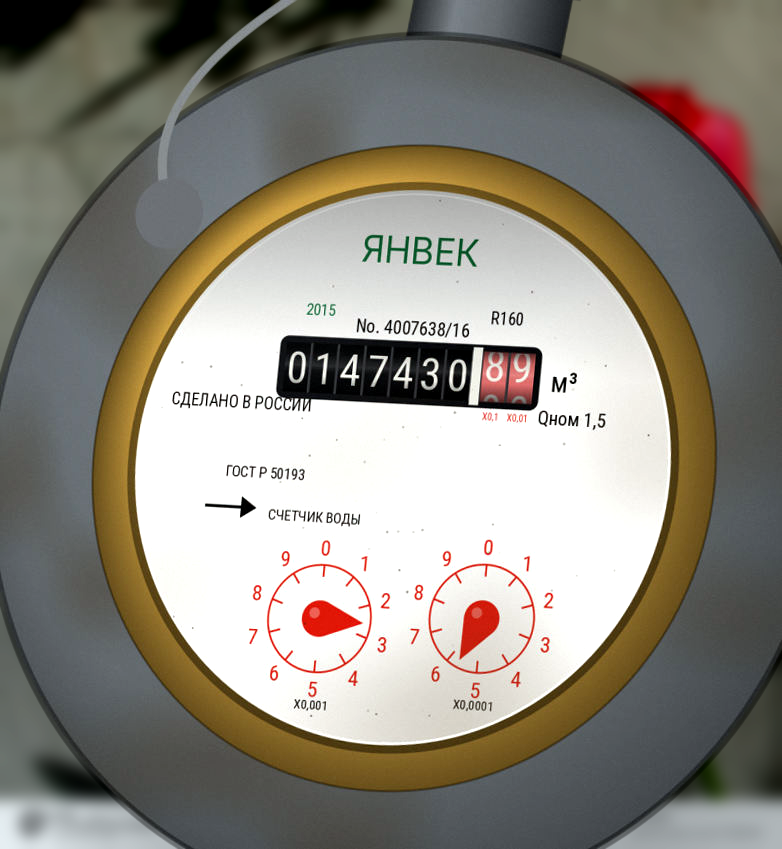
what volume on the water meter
147430.8925 m³
